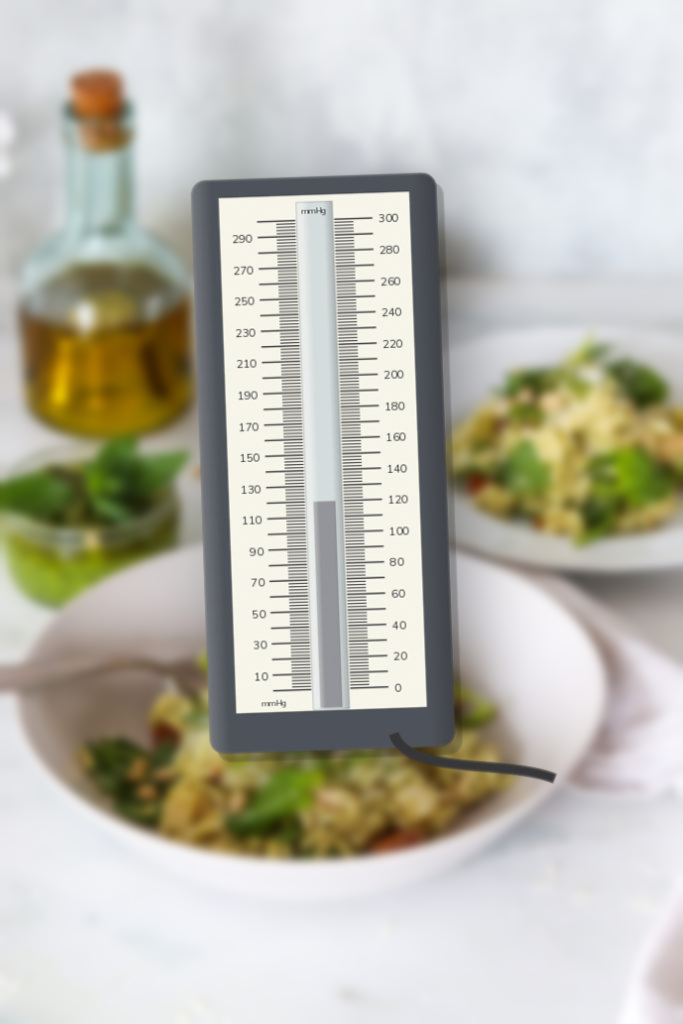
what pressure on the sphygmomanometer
120 mmHg
